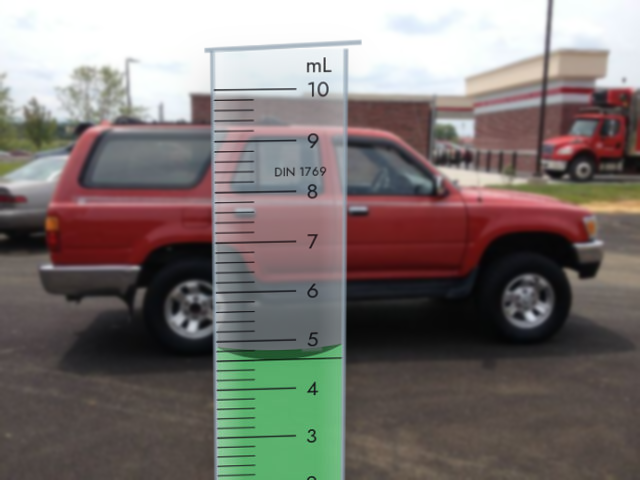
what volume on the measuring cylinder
4.6 mL
